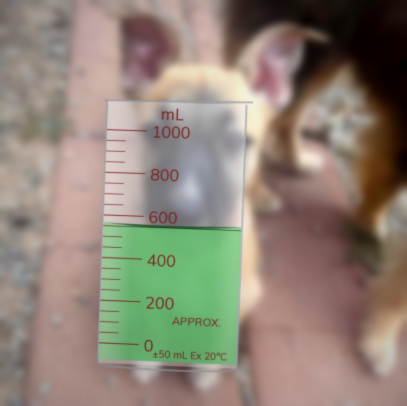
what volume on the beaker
550 mL
